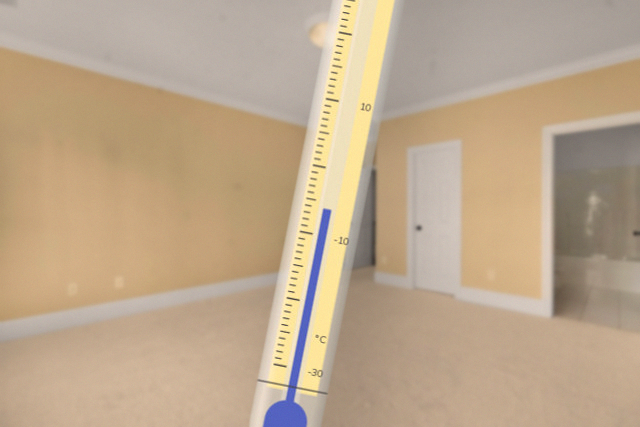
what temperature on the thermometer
-6 °C
